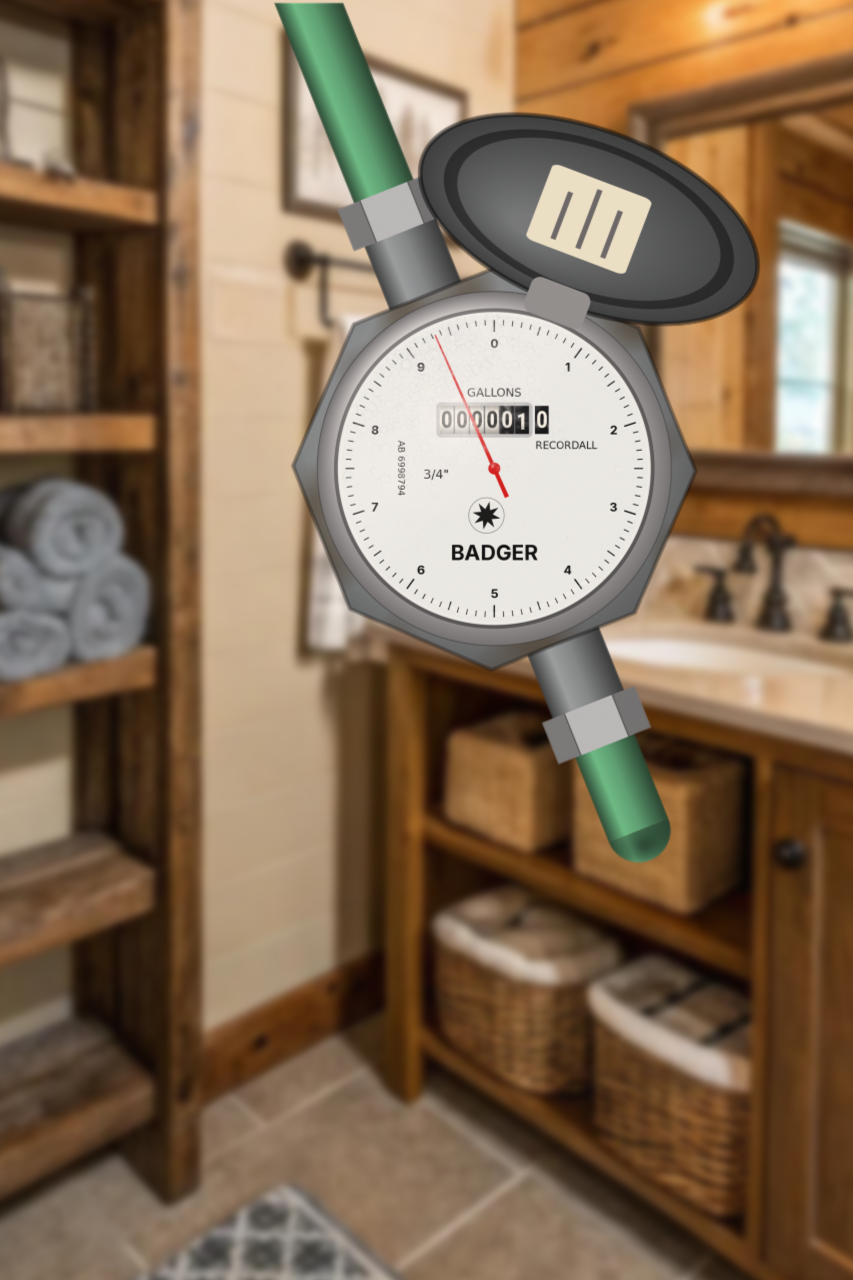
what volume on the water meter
9.3 gal
